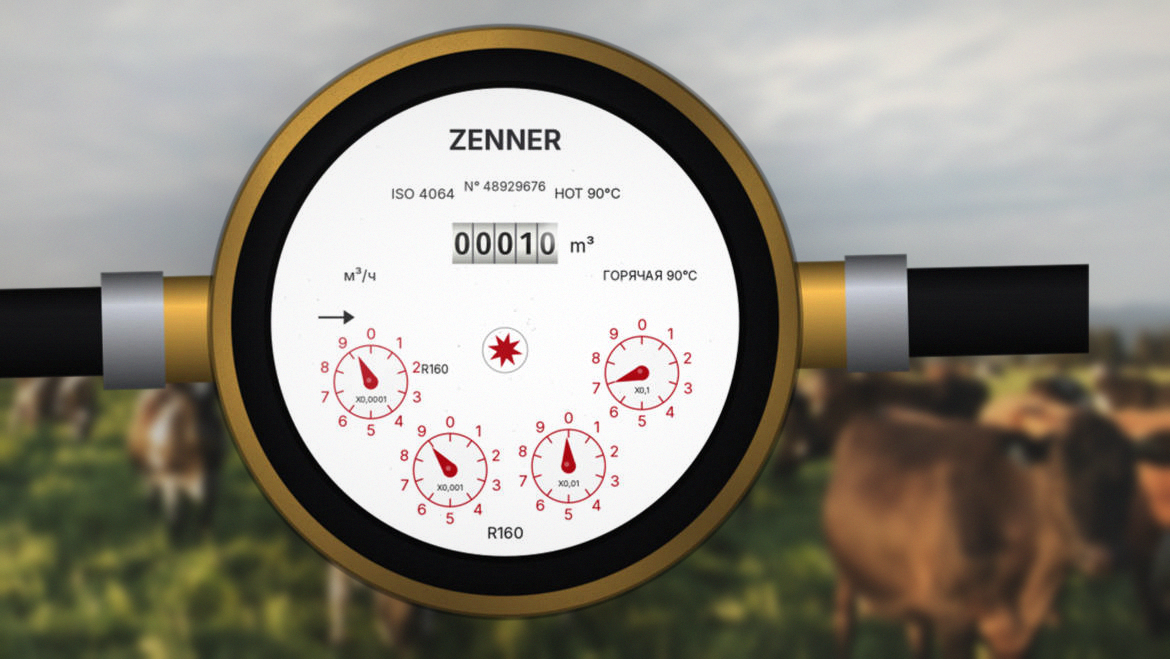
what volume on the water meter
10.6989 m³
